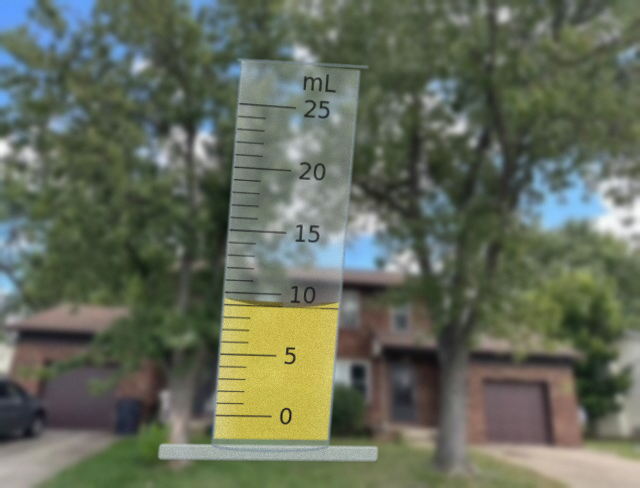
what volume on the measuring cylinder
9 mL
